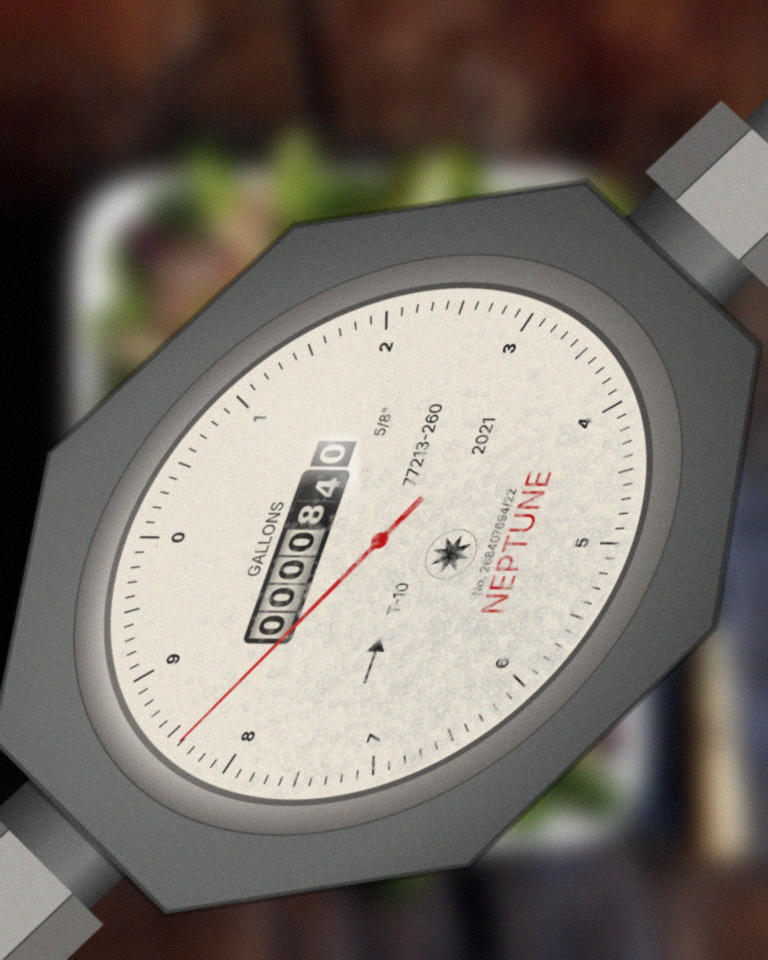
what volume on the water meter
838.4 gal
